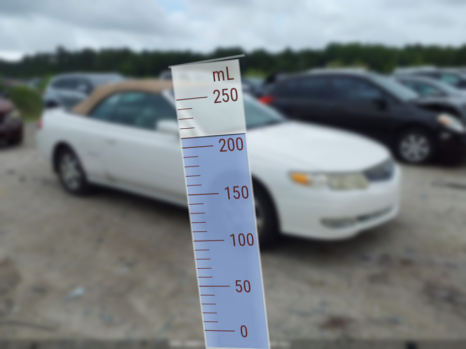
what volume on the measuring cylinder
210 mL
